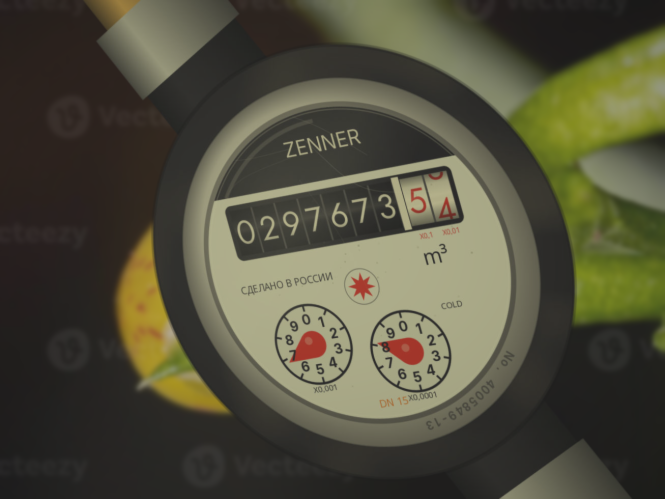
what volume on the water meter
297673.5368 m³
